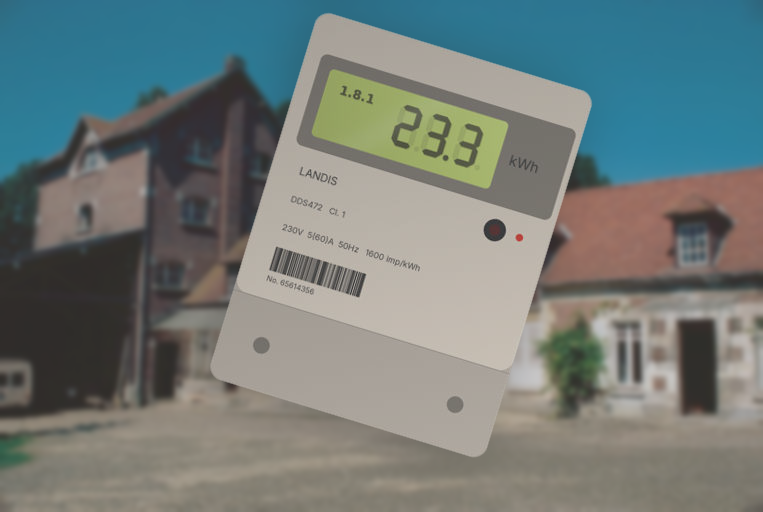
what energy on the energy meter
23.3 kWh
